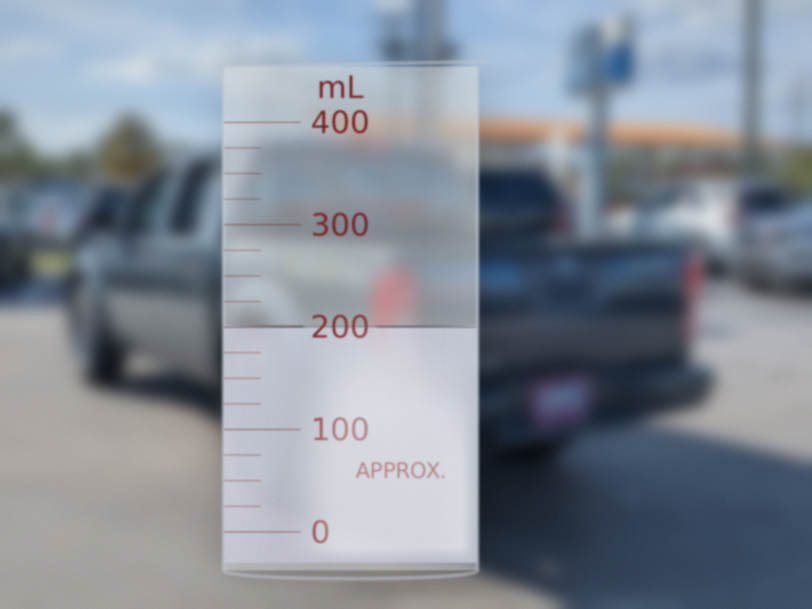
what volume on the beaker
200 mL
